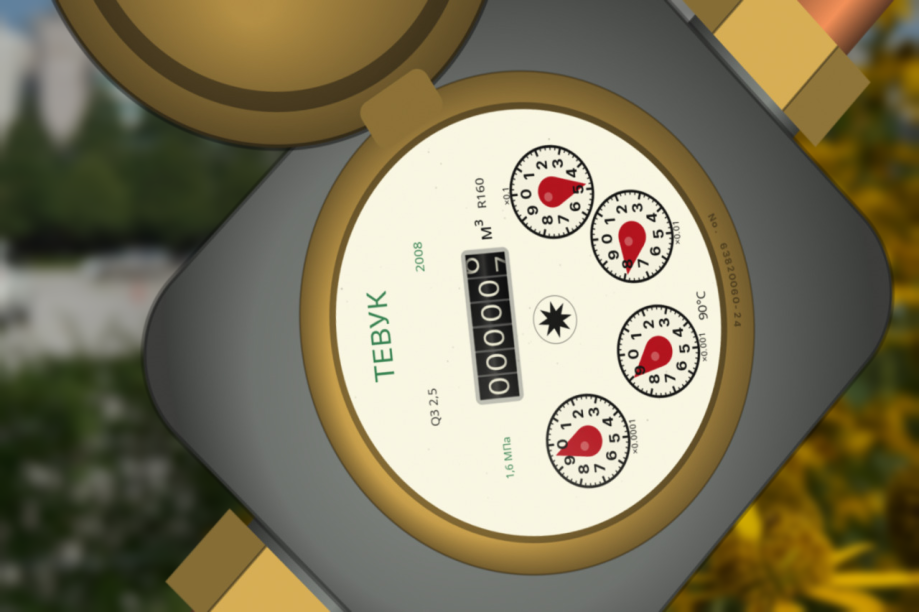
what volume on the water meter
6.4789 m³
